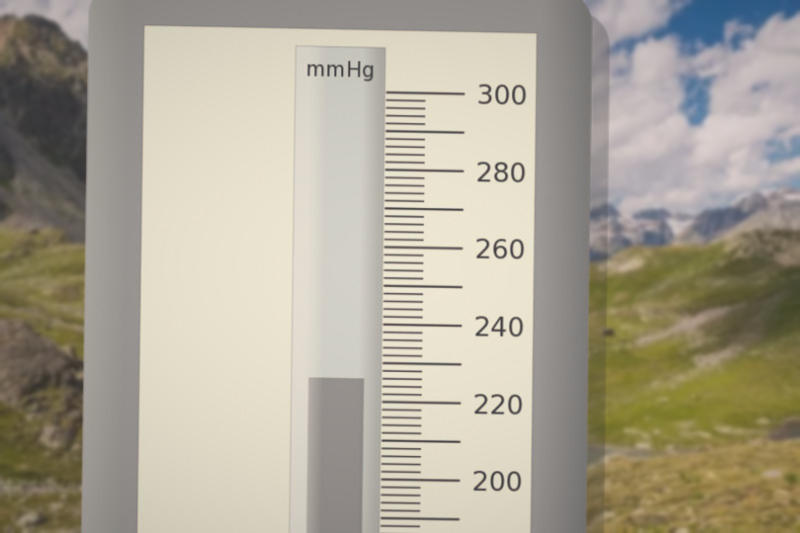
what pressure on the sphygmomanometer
226 mmHg
